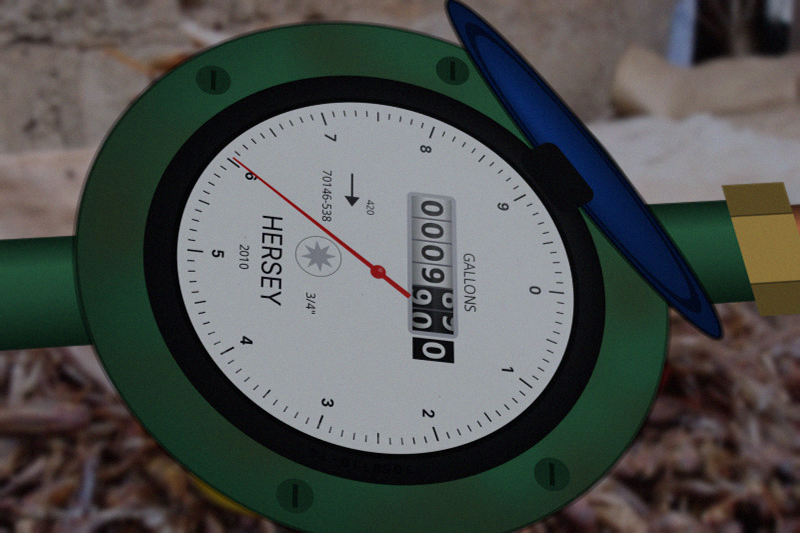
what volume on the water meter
9896.0 gal
